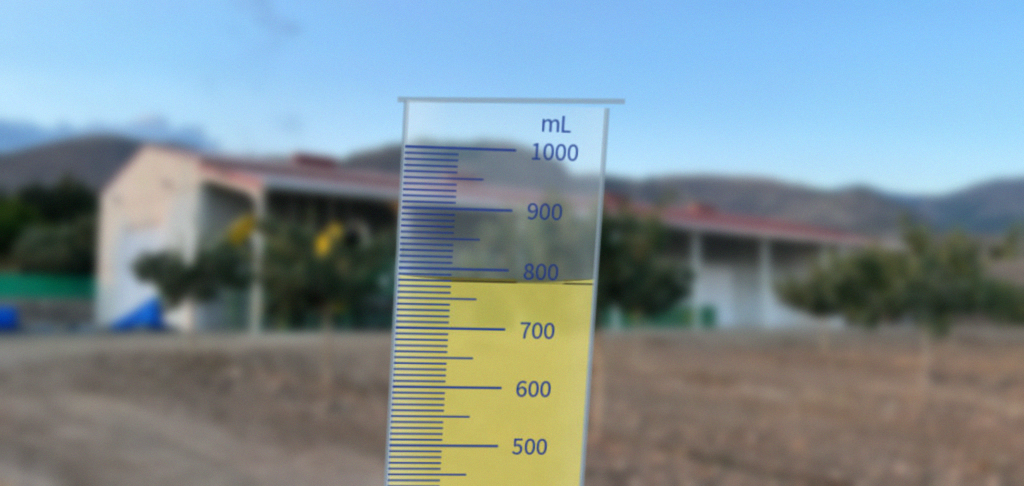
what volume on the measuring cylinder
780 mL
